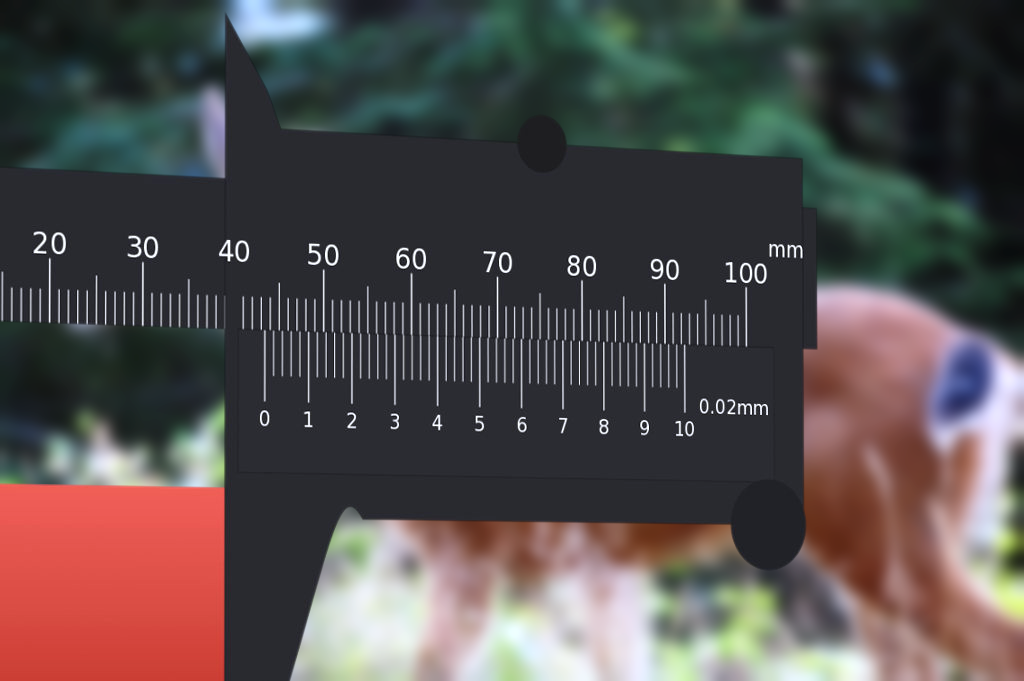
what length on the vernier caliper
43.4 mm
